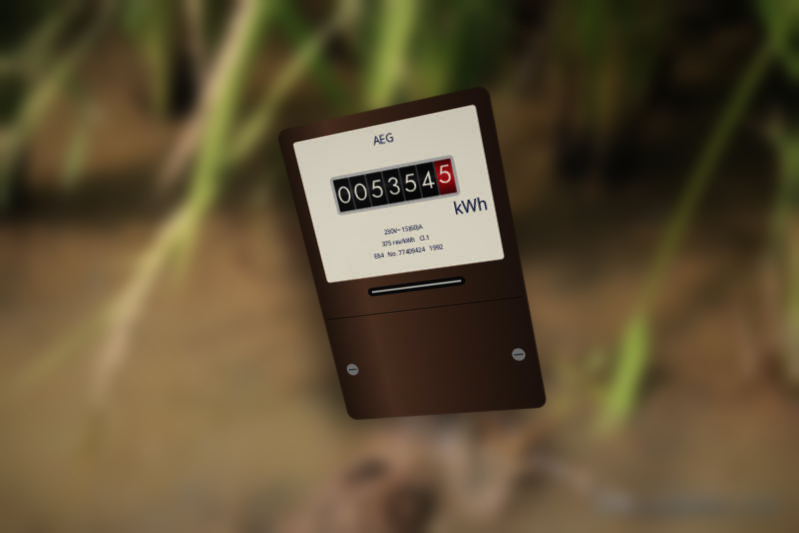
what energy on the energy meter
5354.5 kWh
